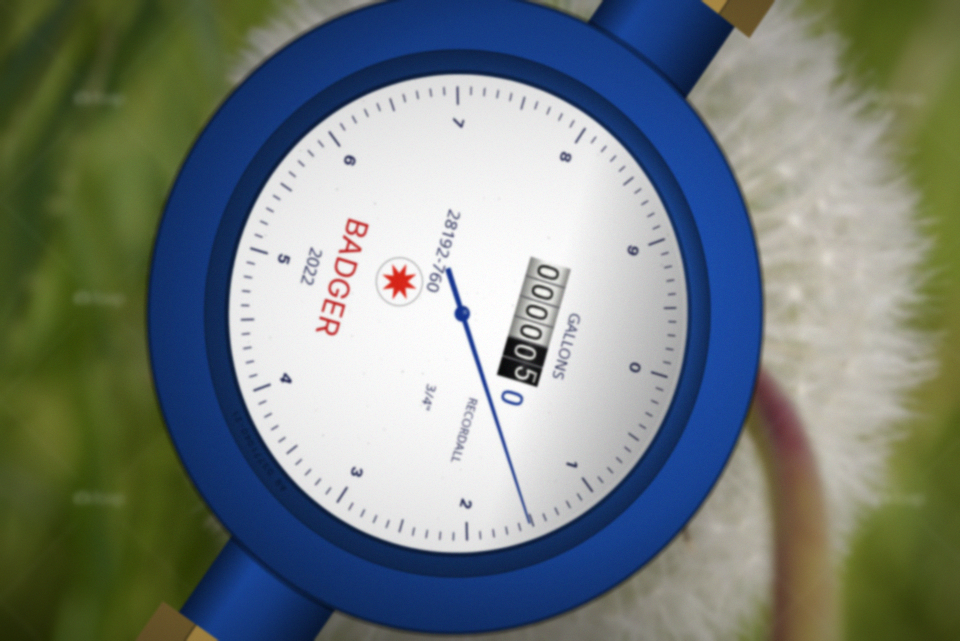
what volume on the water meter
51.5 gal
